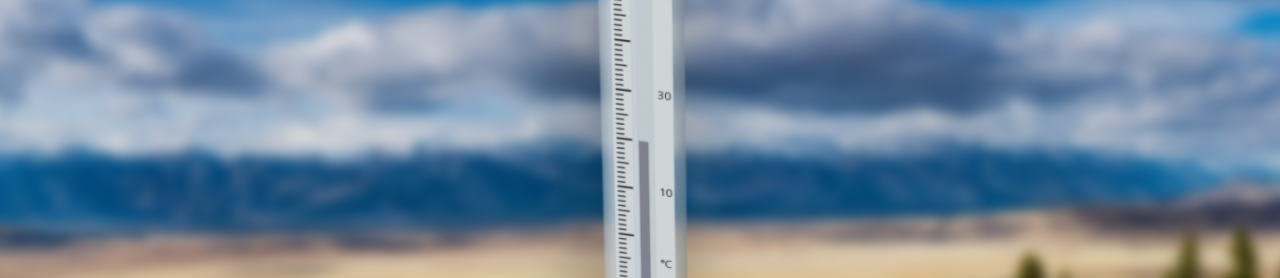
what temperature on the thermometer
20 °C
